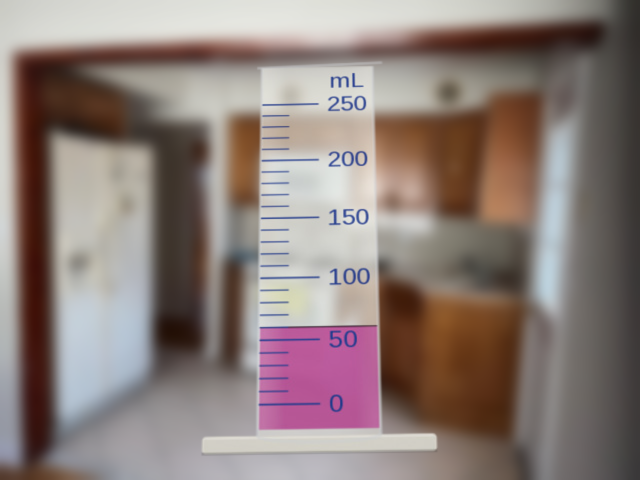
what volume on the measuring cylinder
60 mL
